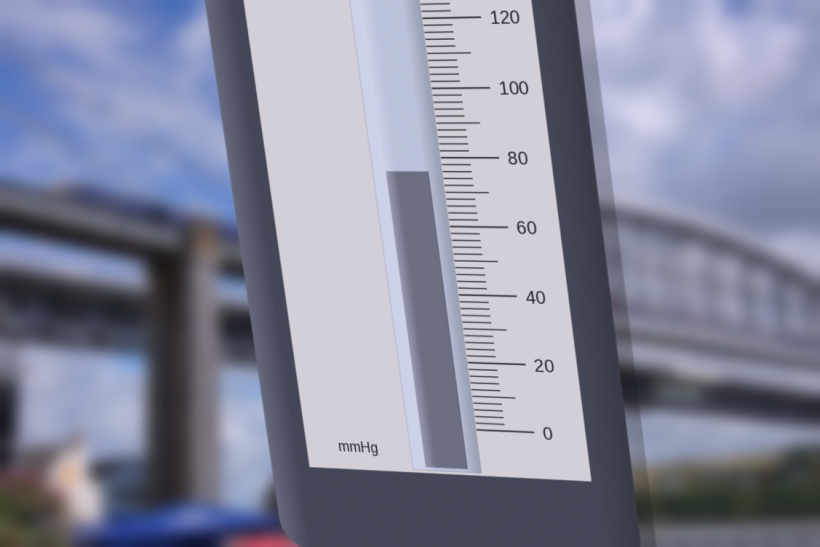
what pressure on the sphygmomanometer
76 mmHg
